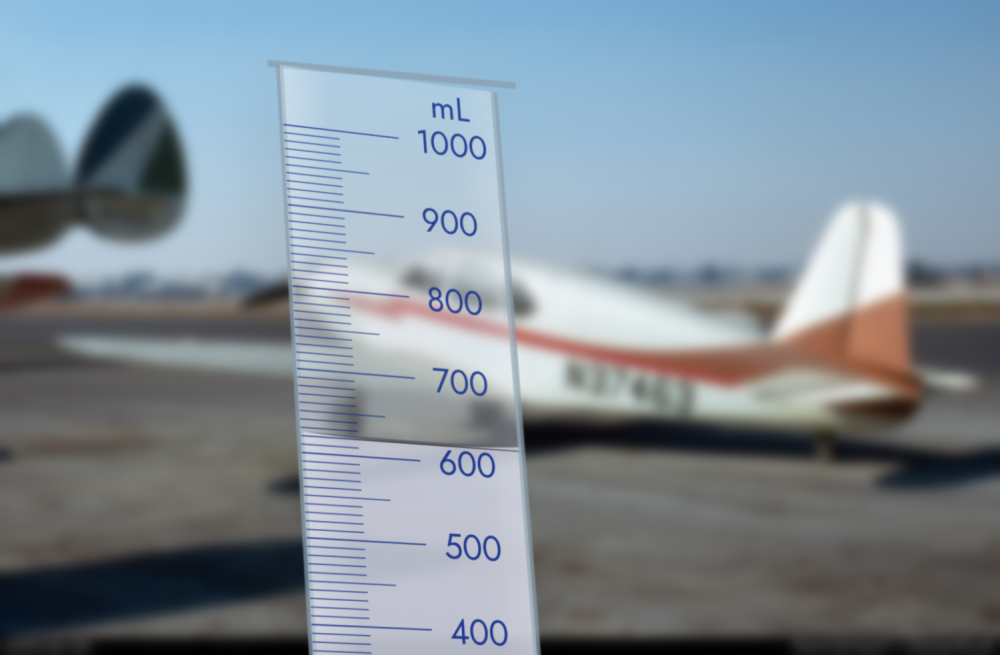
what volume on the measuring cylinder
620 mL
